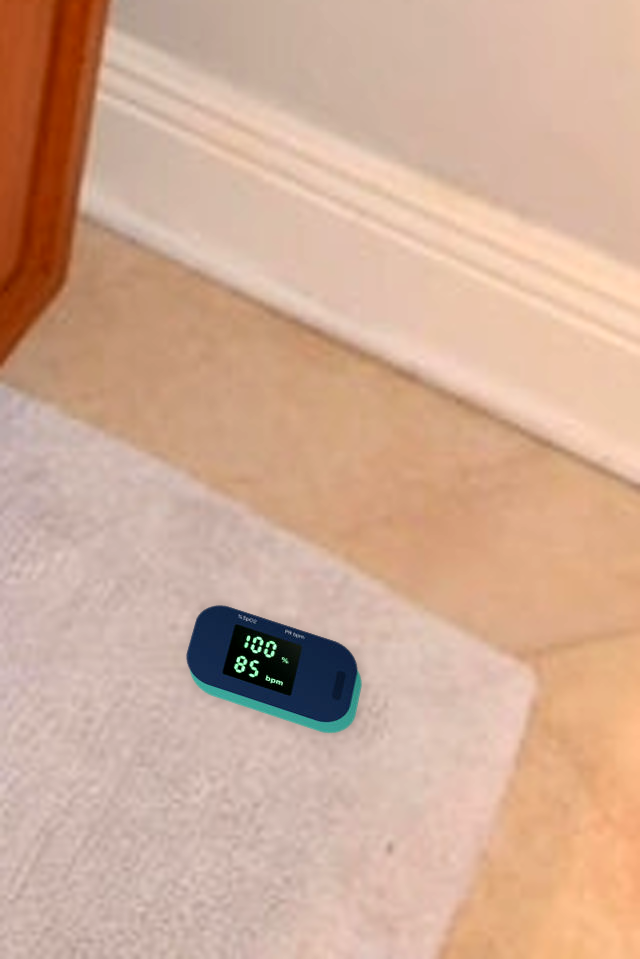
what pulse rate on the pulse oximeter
85 bpm
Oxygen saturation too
100 %
